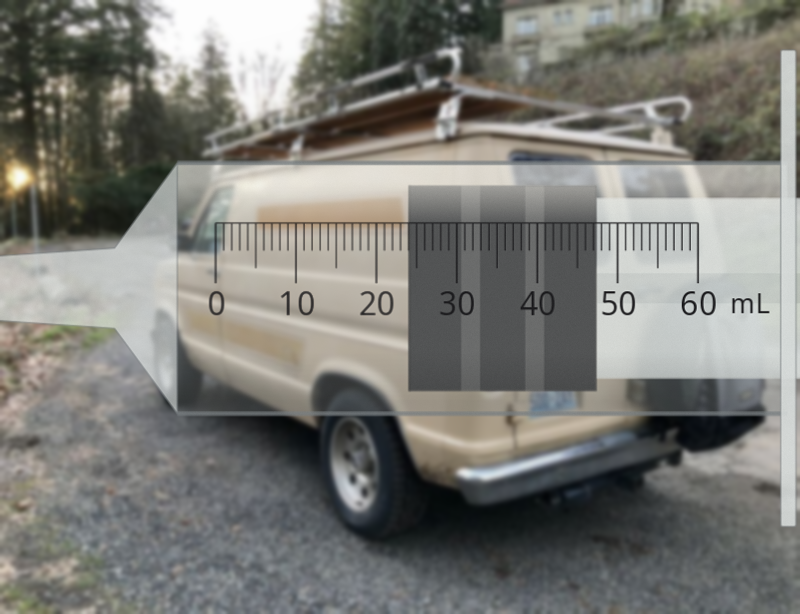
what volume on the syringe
24 mL
